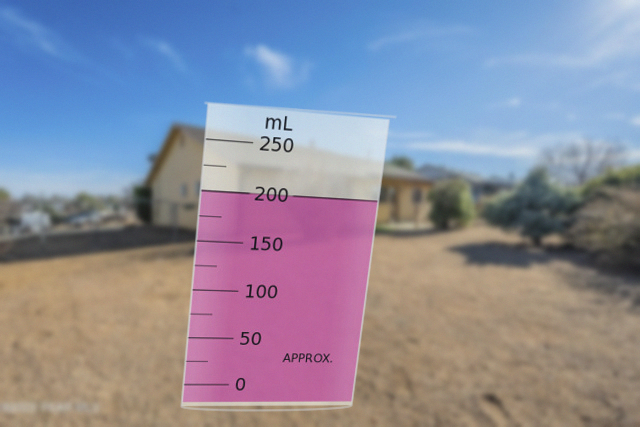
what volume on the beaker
200 mL
